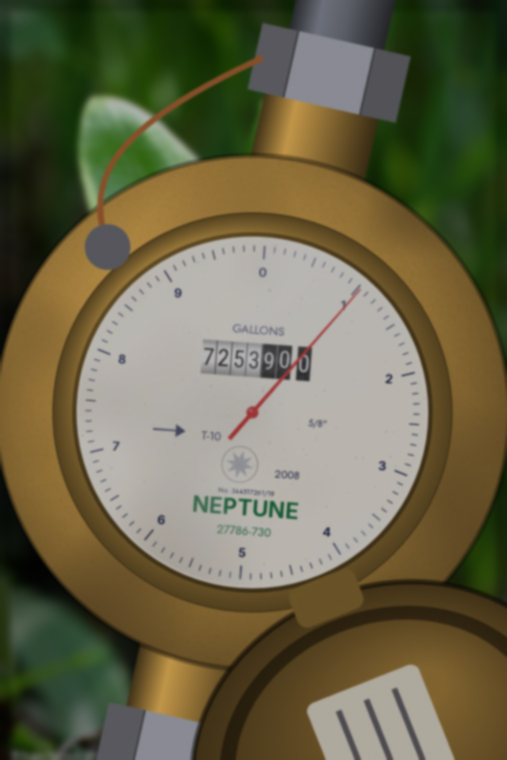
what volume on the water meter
7253901.0 gal
